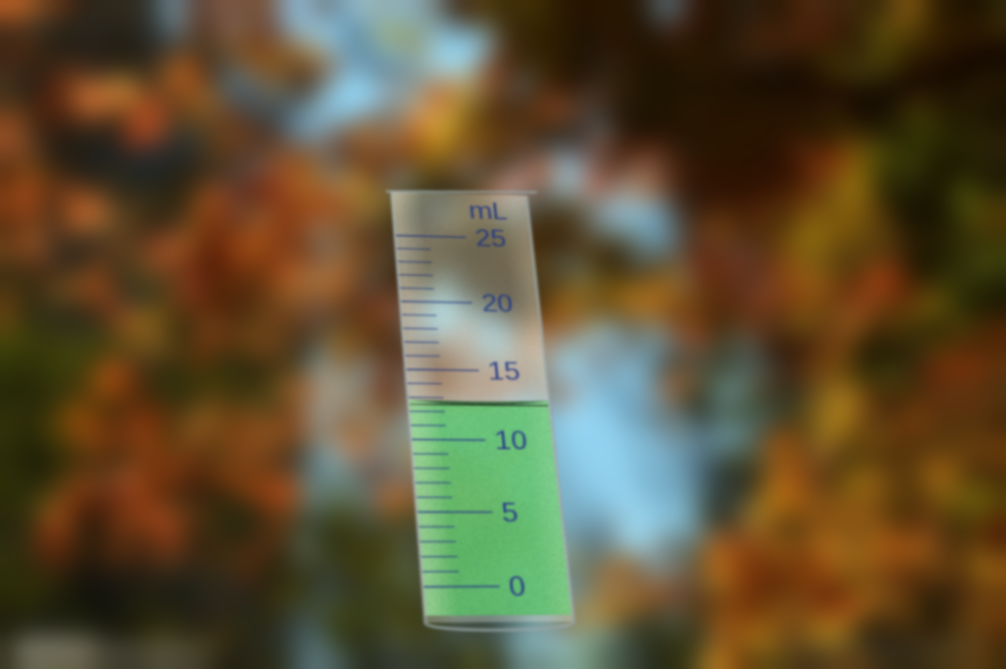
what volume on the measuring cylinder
12.5 mL
